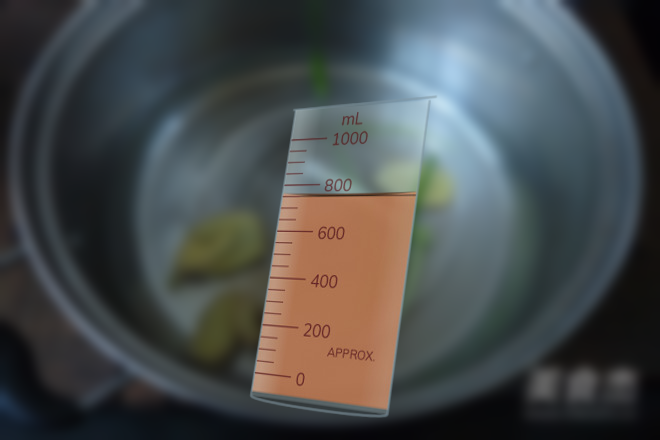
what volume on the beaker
750 mL
